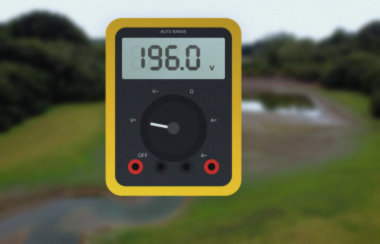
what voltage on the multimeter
196.0 V
